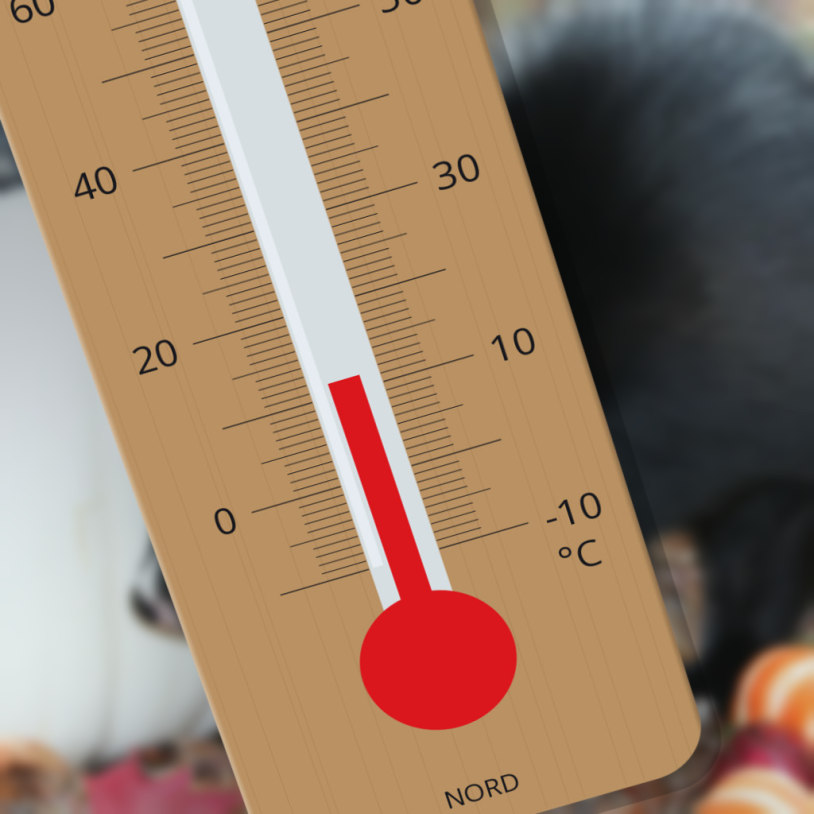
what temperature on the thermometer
11.5 °C
